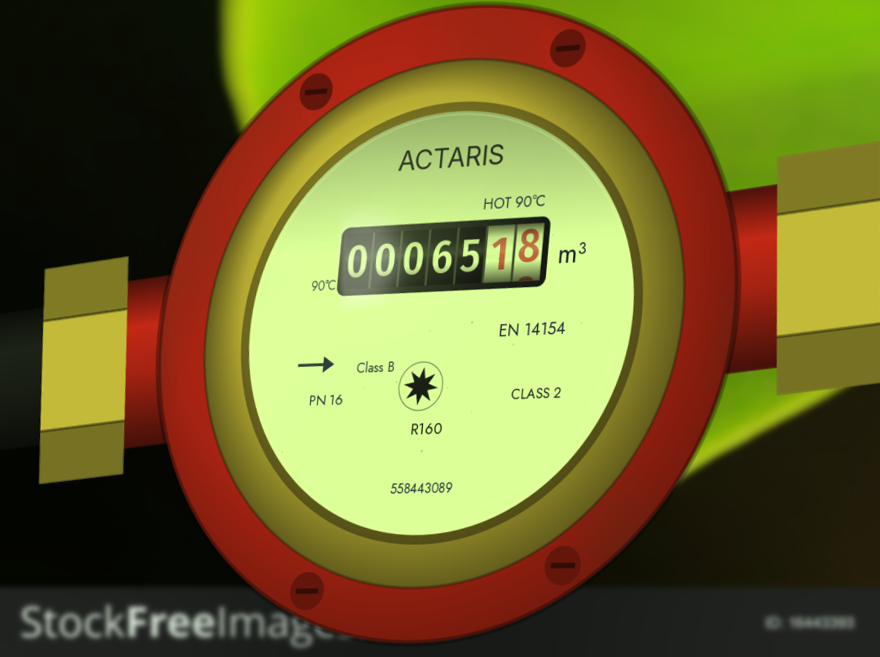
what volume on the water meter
65.18 m³
